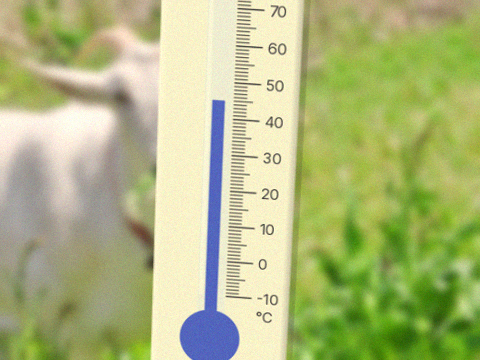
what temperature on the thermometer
45 °C
